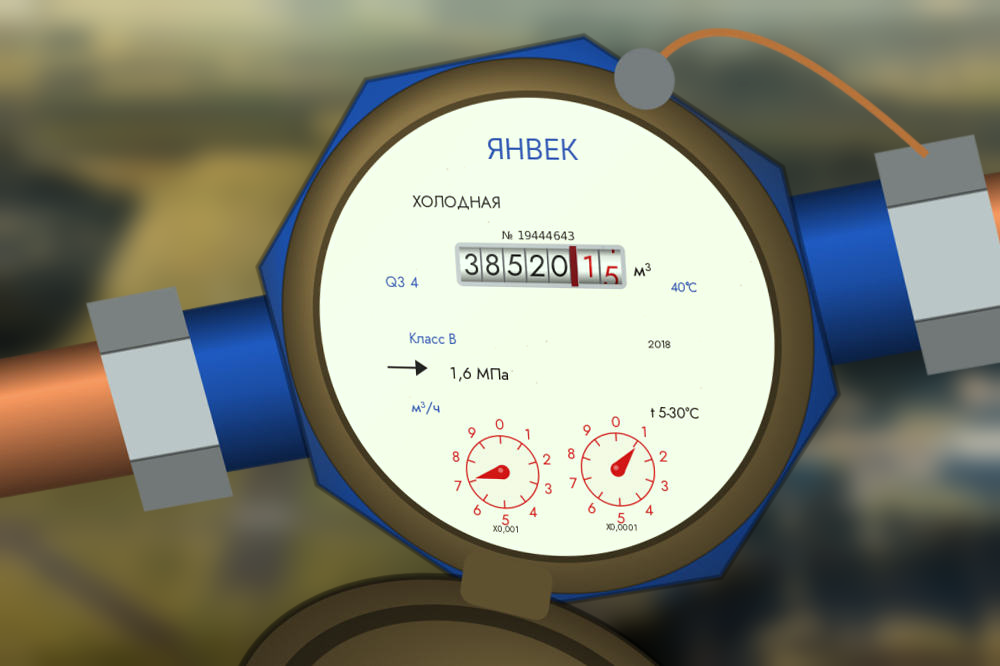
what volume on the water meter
38520.1471 m³
